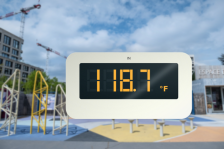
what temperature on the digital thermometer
118.7 °F
